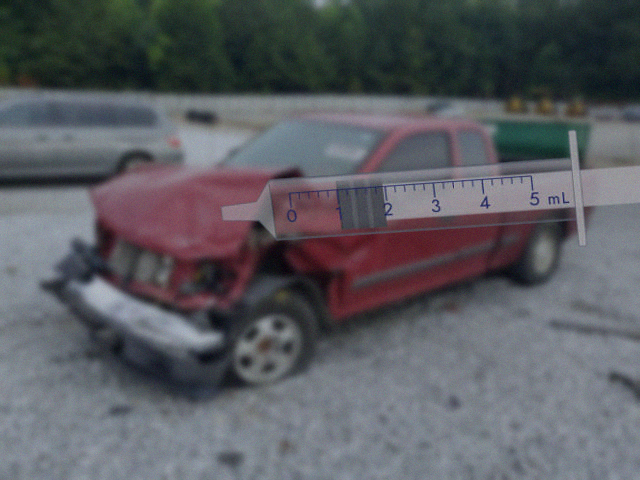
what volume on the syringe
1 mL
